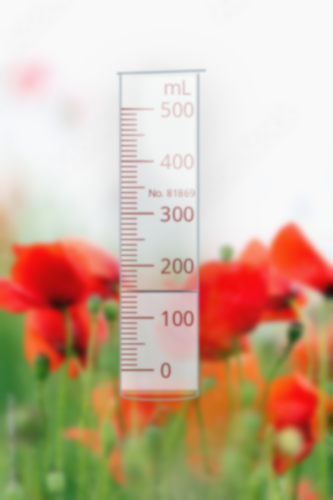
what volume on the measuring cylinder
150 mL
